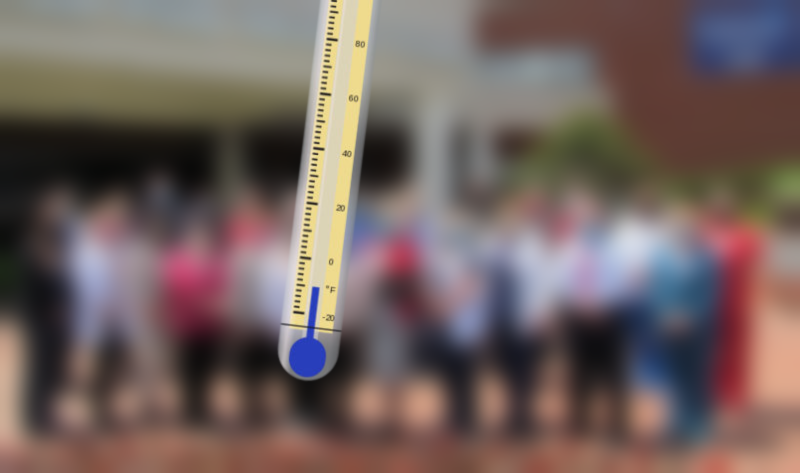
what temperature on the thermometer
-10 °F
